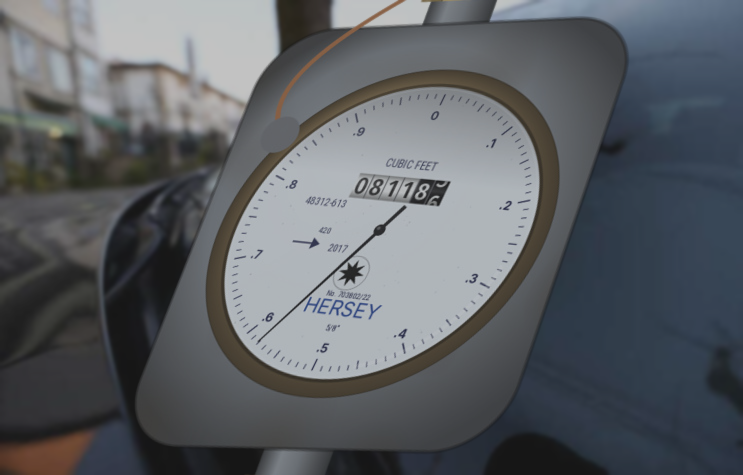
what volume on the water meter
81185.58 ft³
